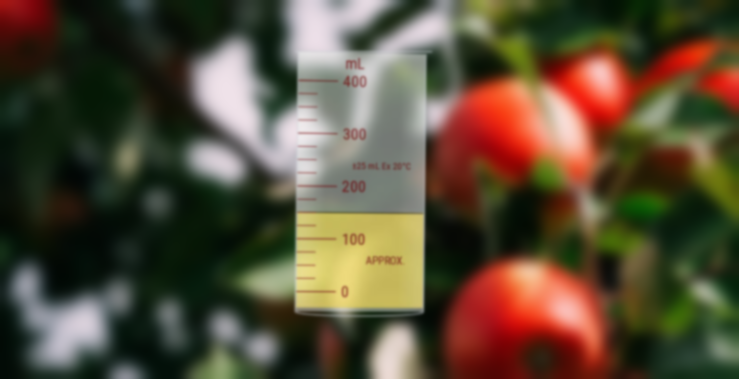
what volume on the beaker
150 mL
